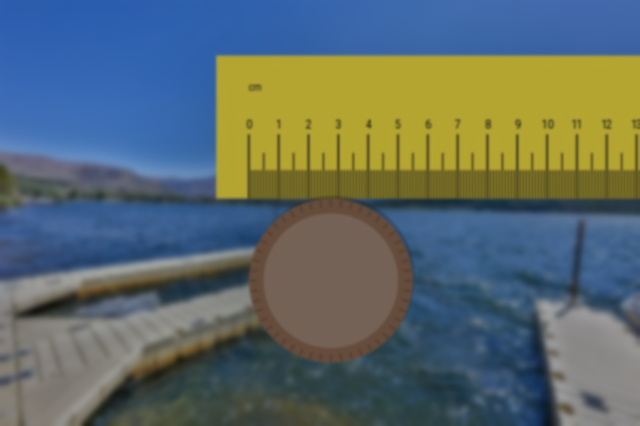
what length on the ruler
5.5 cm
